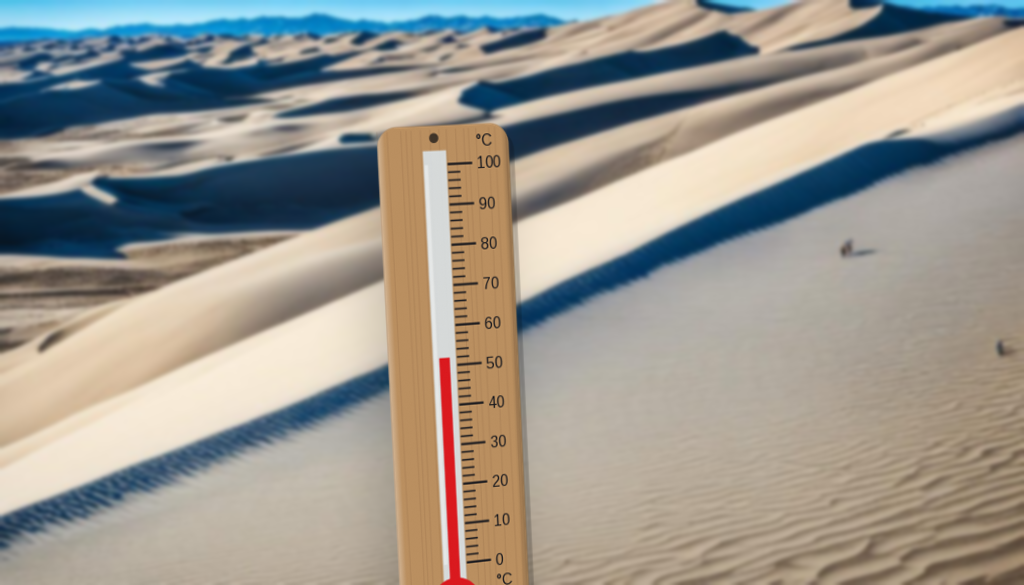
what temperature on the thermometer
52 °C
